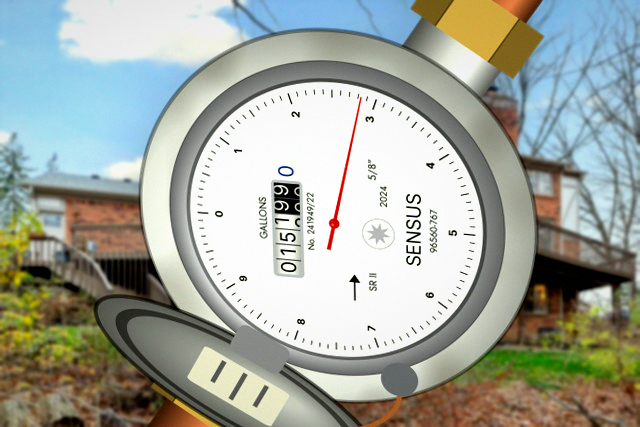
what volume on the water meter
151992.8 gal
